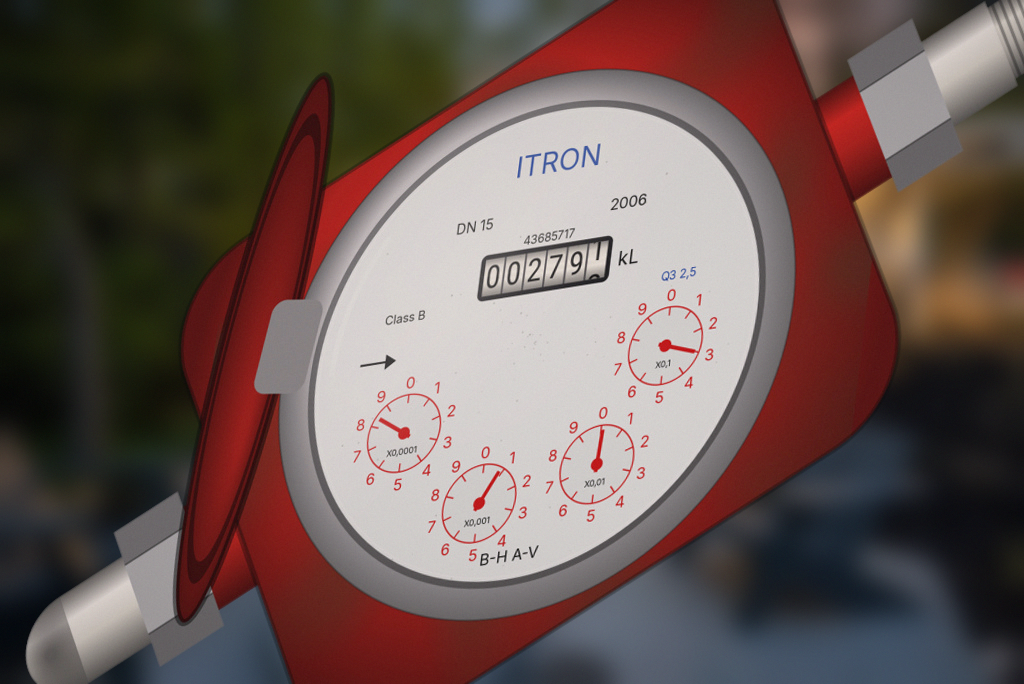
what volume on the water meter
2791.3008 kL
